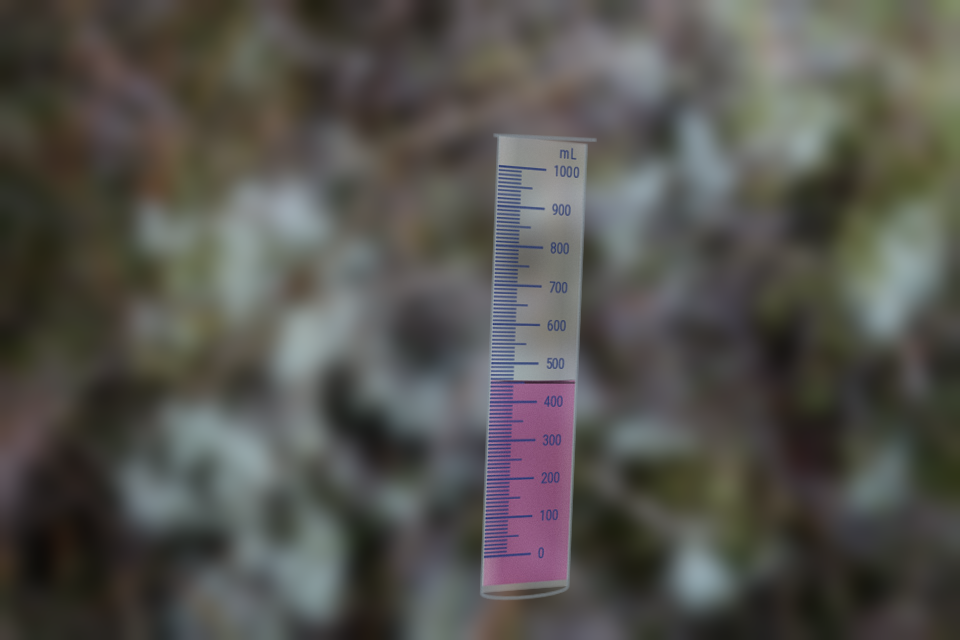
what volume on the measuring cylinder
450 mL
